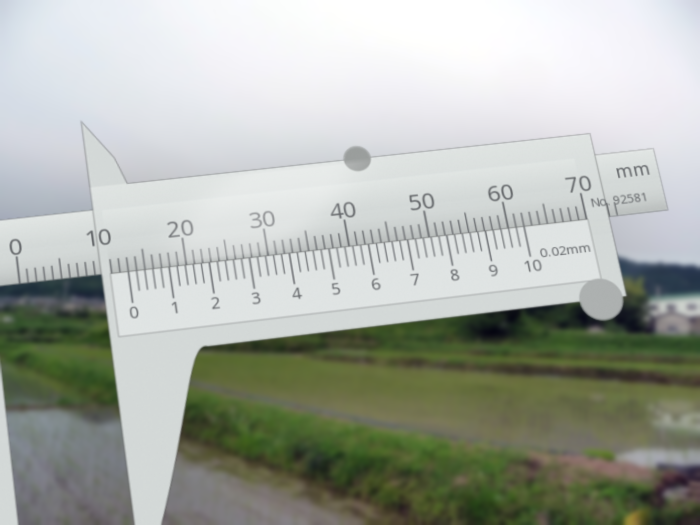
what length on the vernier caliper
13.0 mm
